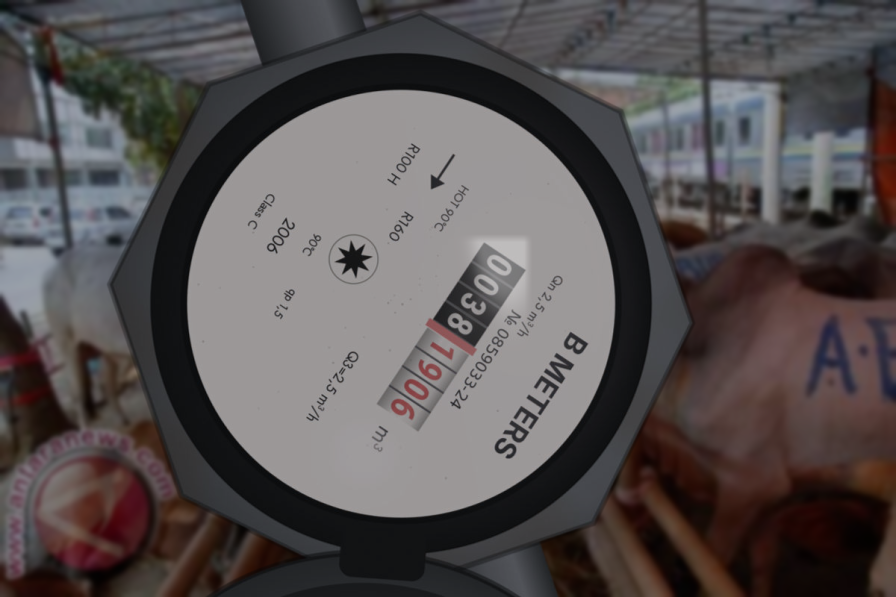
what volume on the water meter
38.1906 m³
